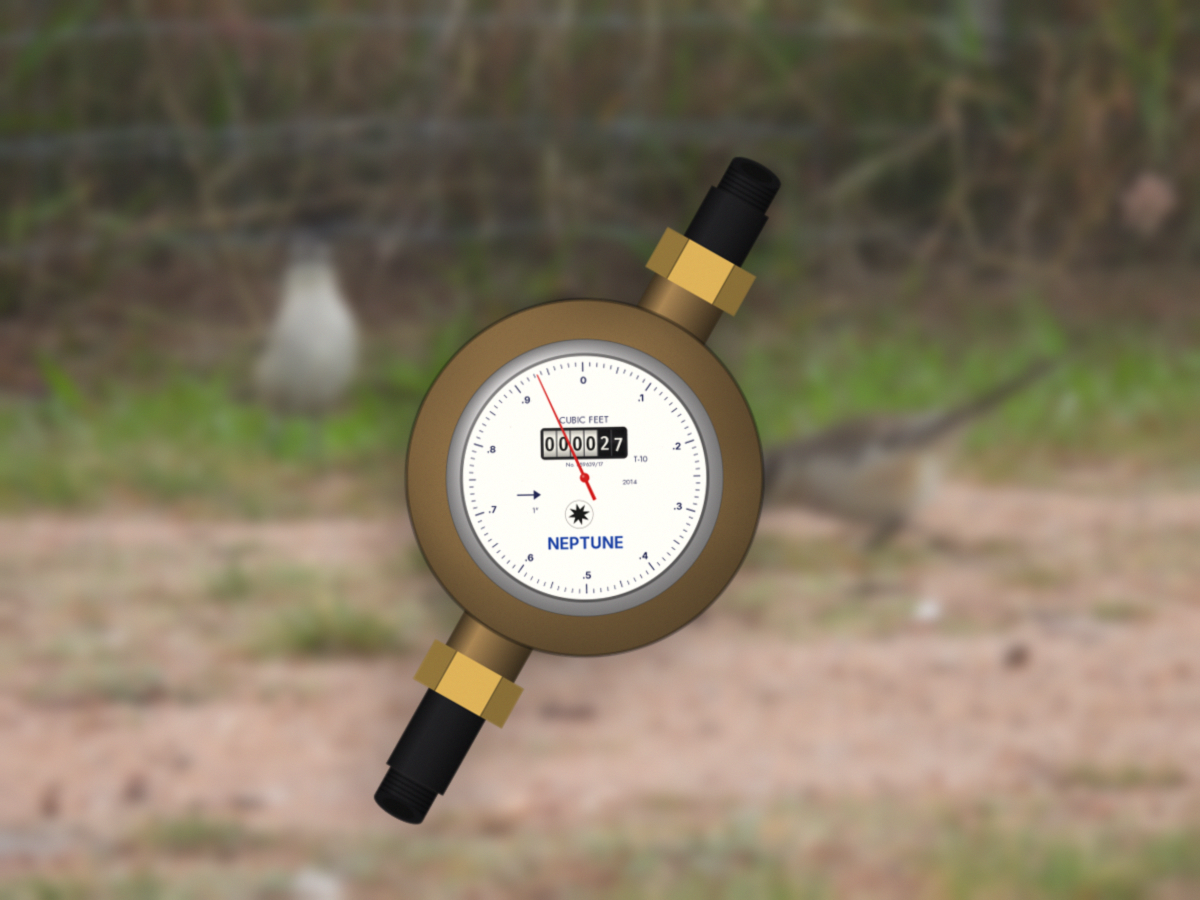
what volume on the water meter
26.93 ft³
